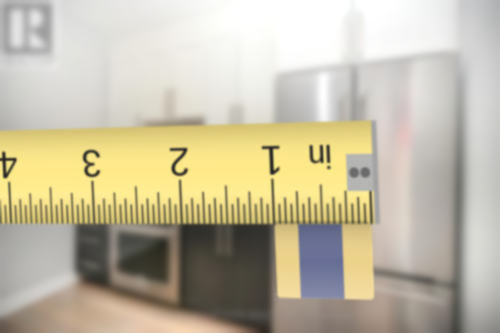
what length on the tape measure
1 in
